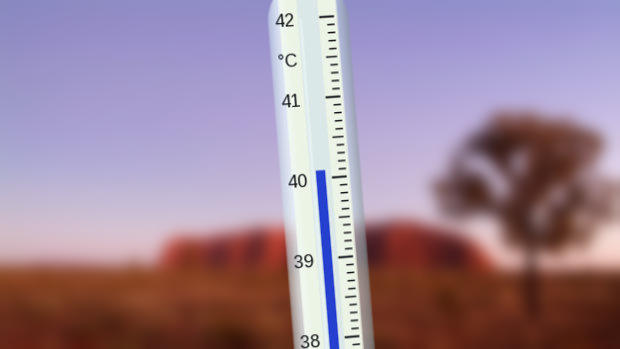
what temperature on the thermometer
40.1 °C
